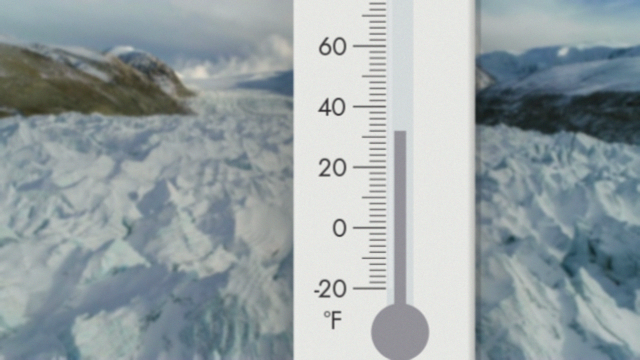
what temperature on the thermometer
32 °F
